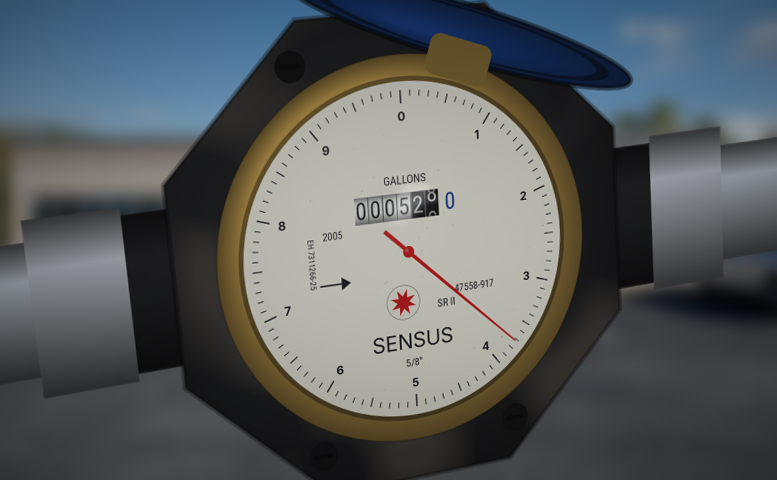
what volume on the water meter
5283.7 gal
